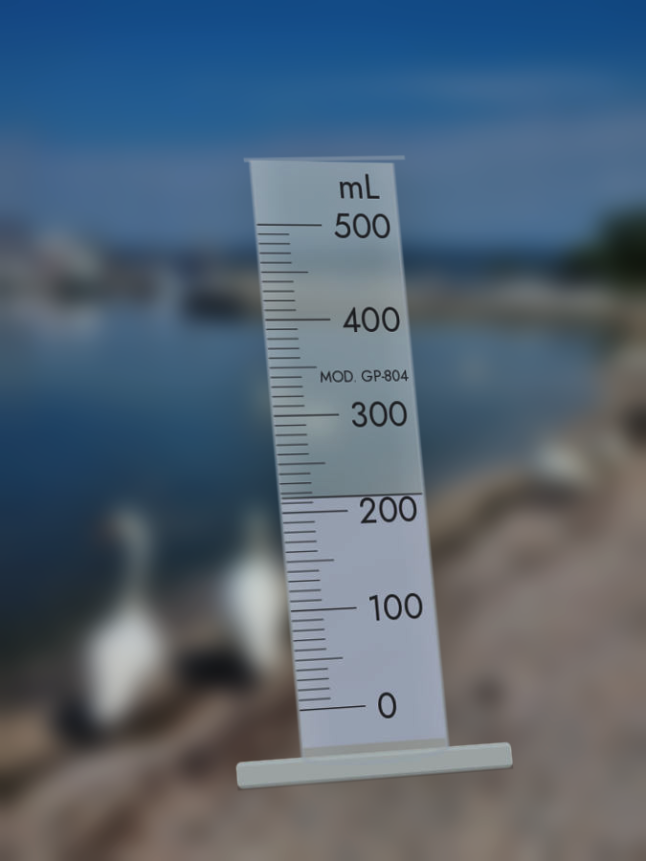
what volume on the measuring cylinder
215 mL
